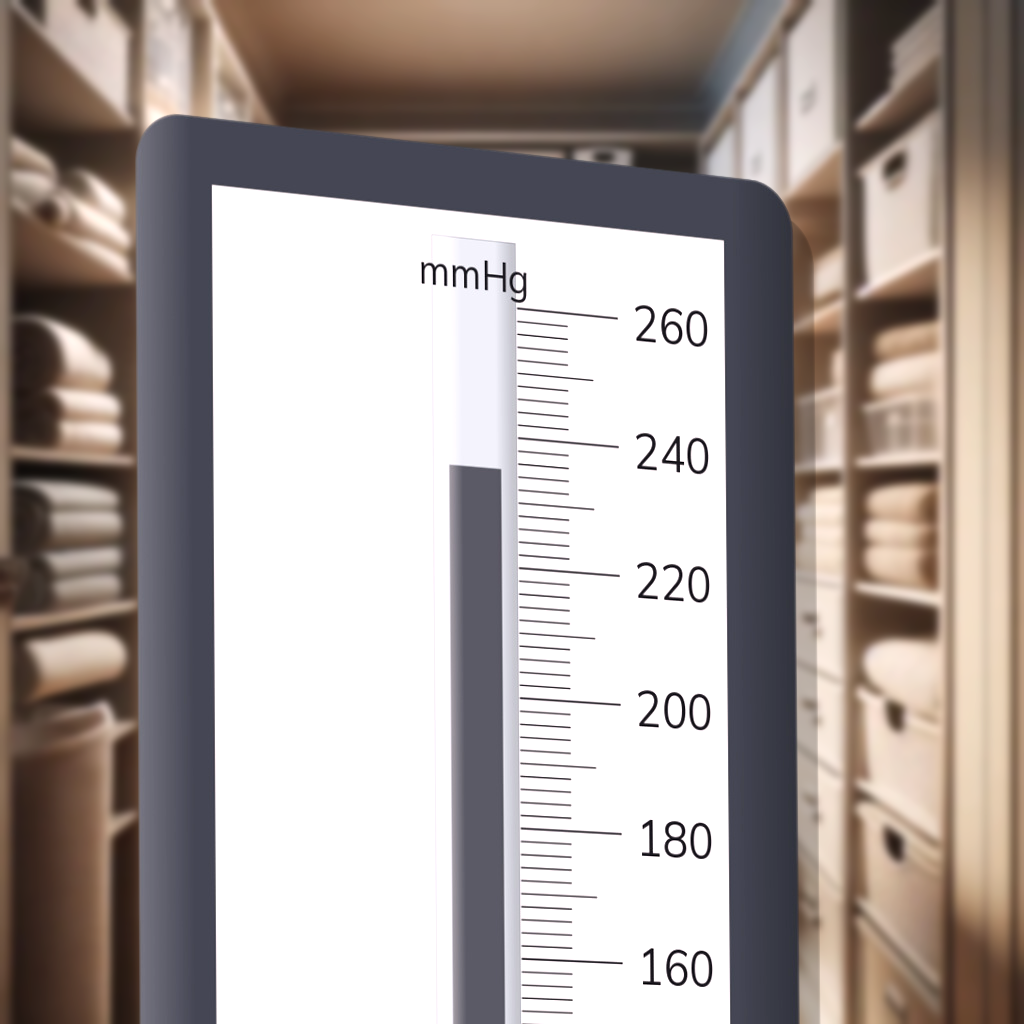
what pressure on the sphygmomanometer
235 mmHg
